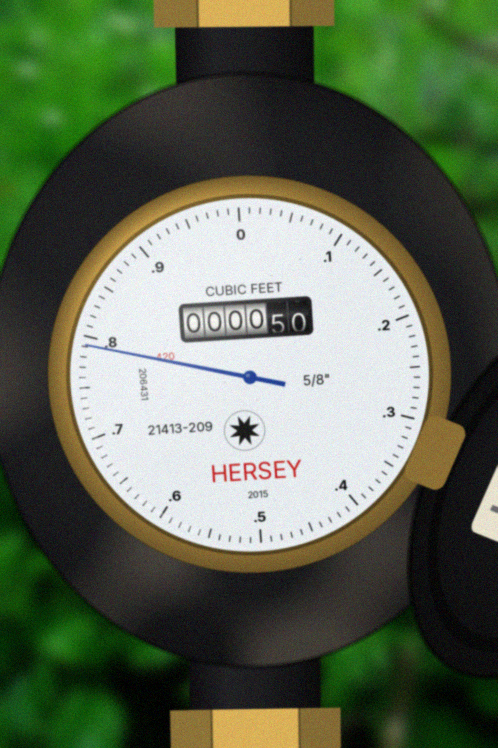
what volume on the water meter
49.79 ft³
